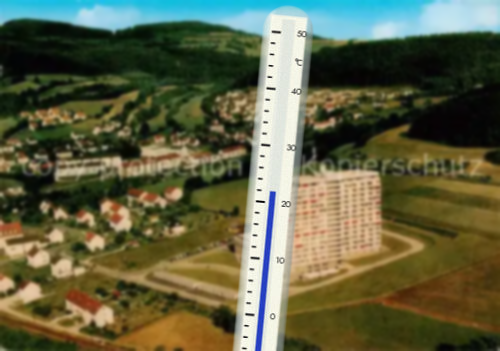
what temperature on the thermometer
22 °C
